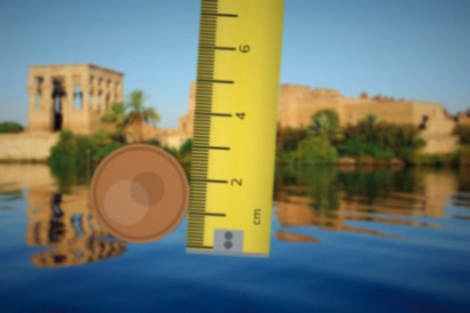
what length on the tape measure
3 cm
